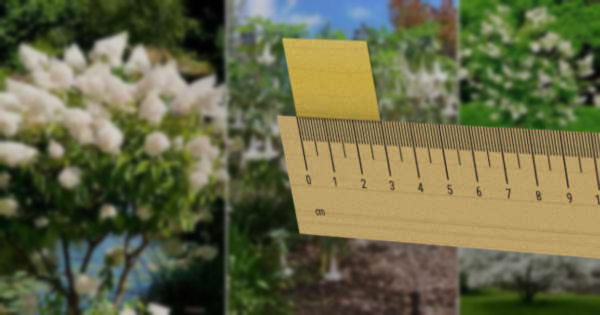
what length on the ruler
3 cm
